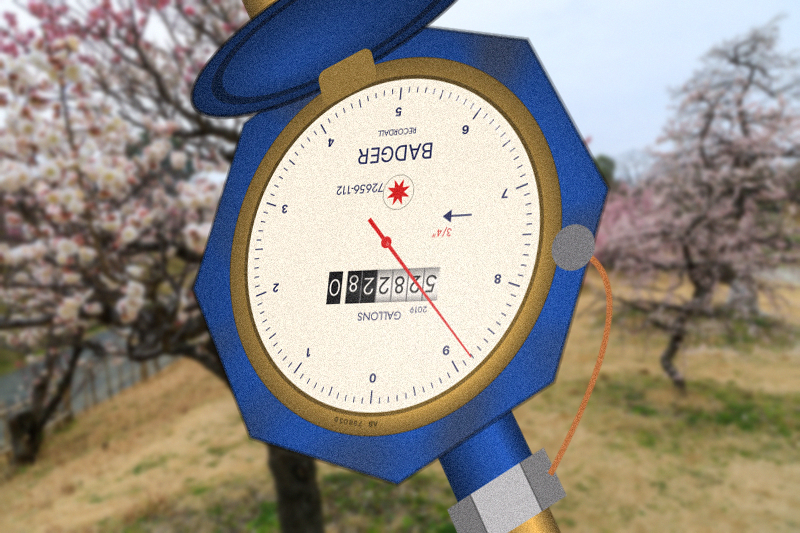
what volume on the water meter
5282278.8 gal
